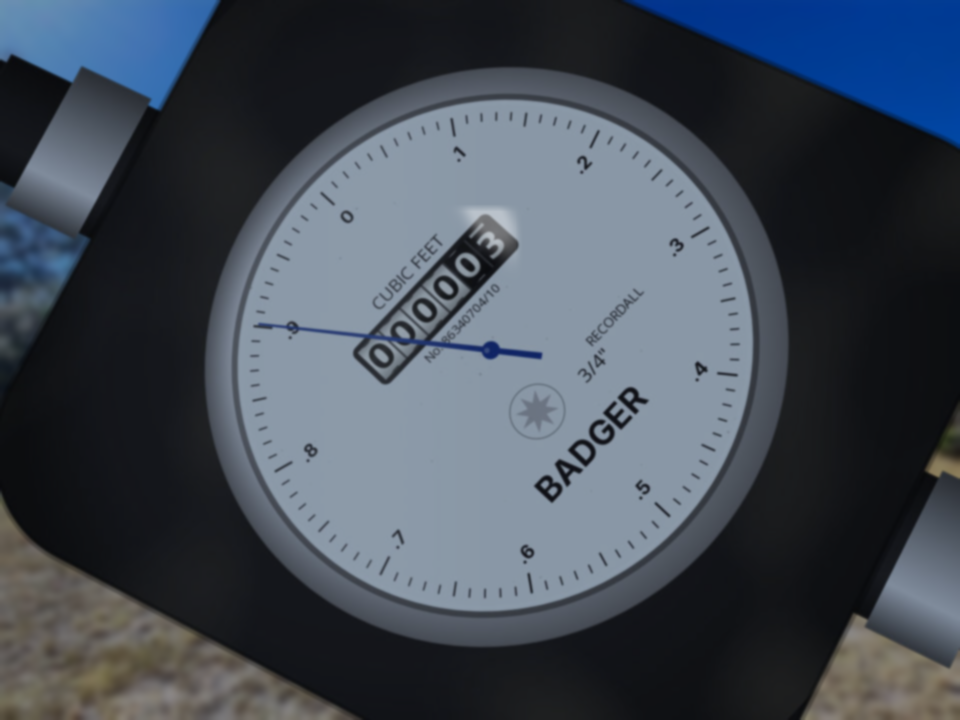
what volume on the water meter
2.90 ft³
